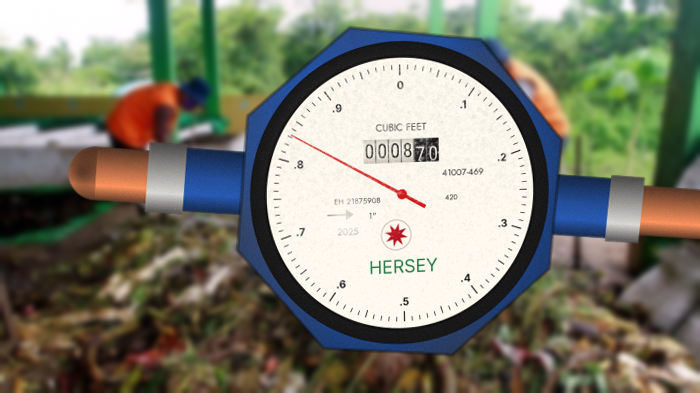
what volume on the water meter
869.83 ft³
